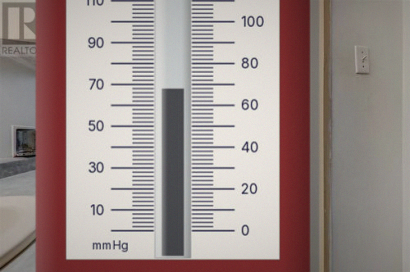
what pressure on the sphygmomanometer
68 mmHg
